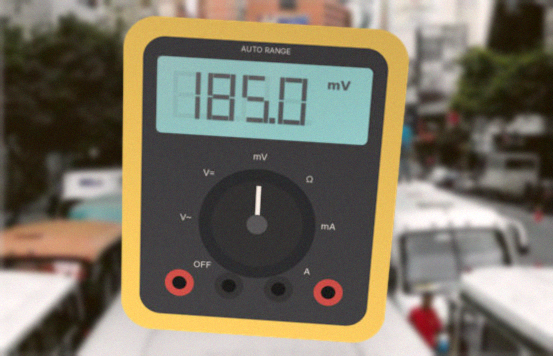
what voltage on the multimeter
185.0 mV
